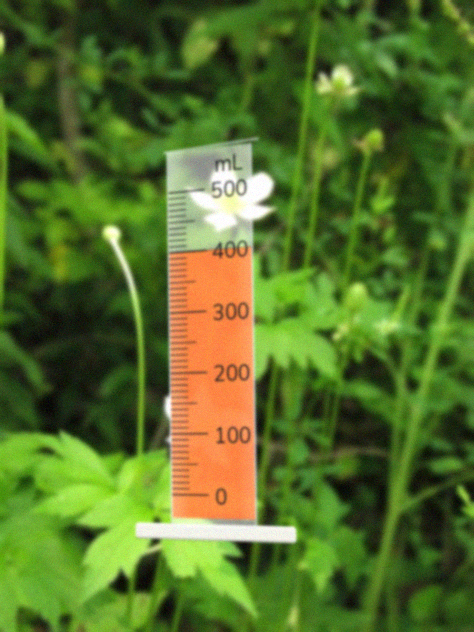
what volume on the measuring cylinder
400 mL
